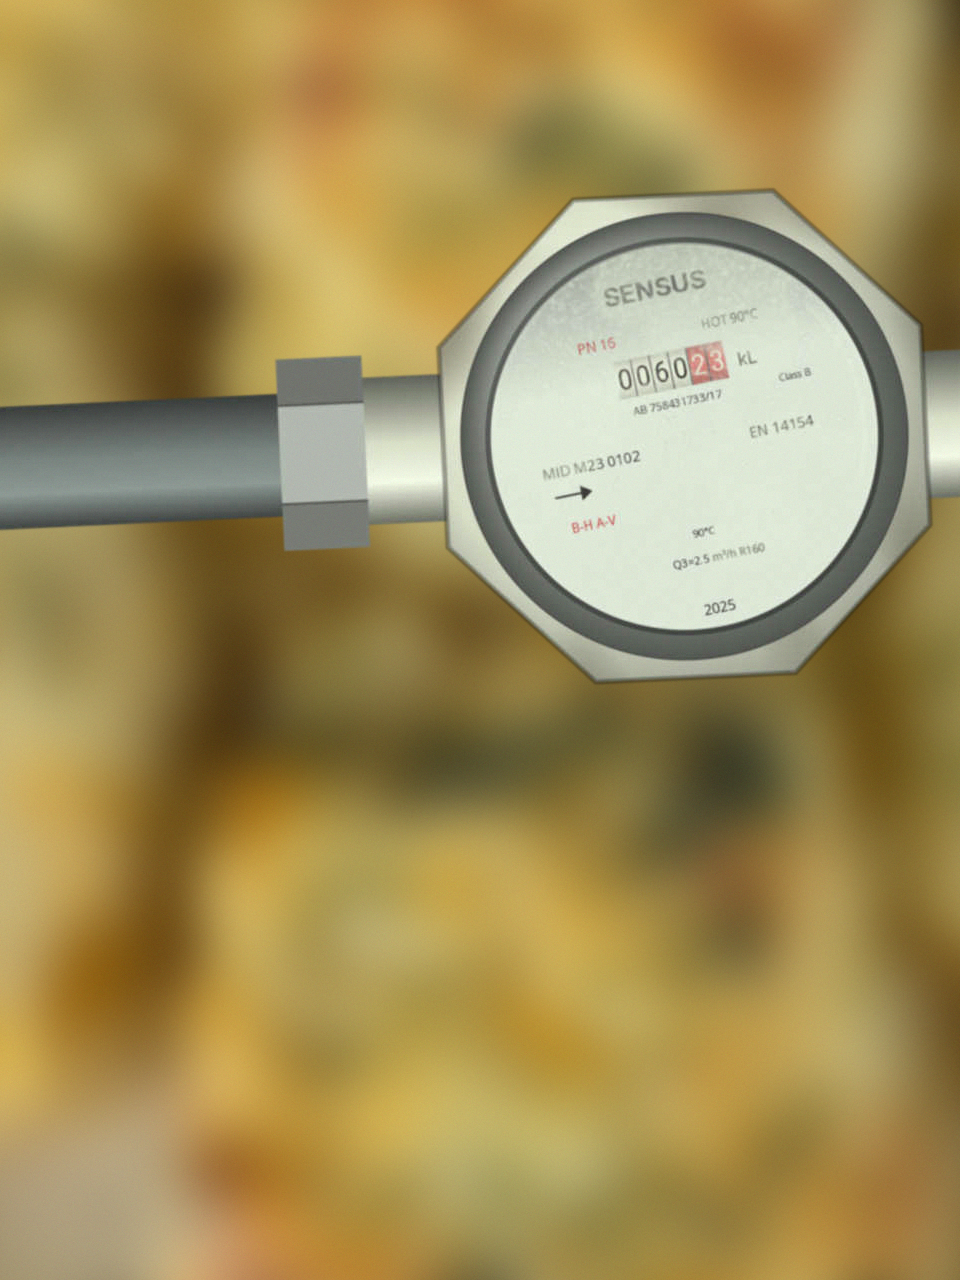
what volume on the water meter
60.23 kL
